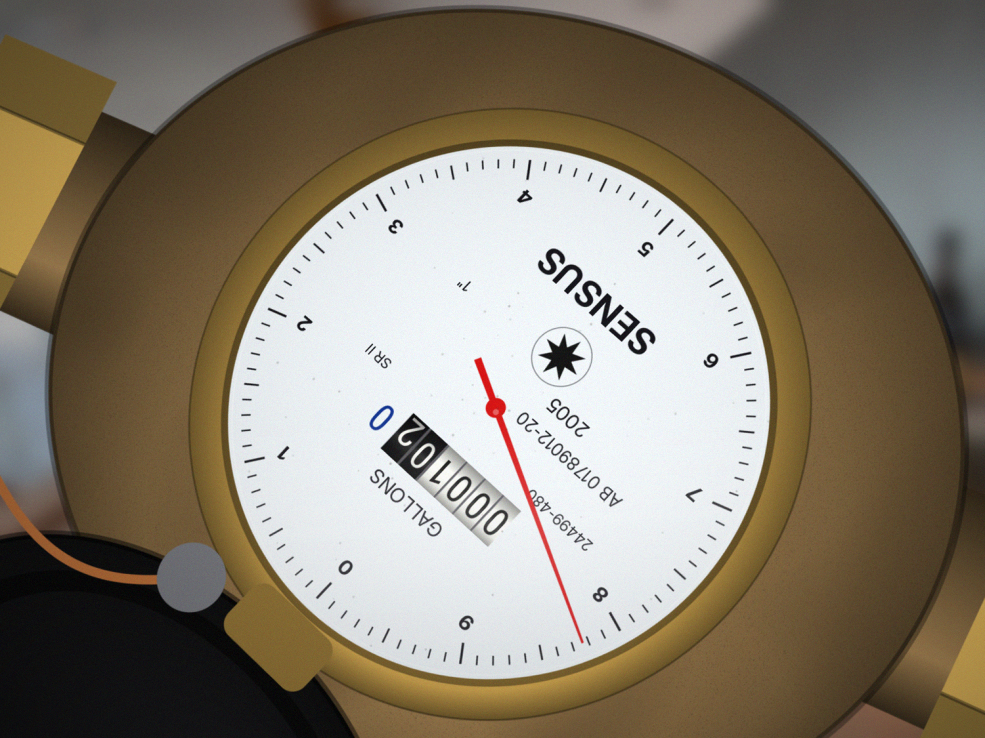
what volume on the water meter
1018.2 gal
